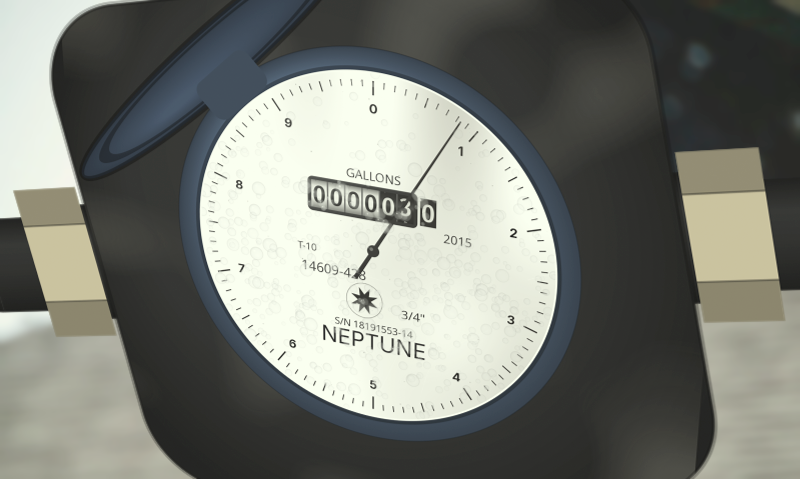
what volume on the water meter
30.8 gal
